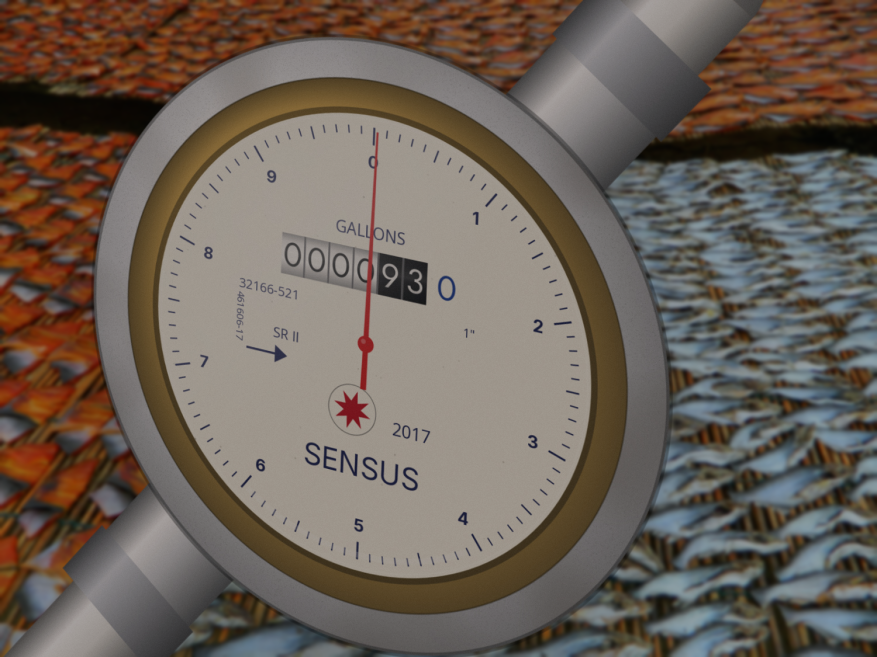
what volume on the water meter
930.0 gal
